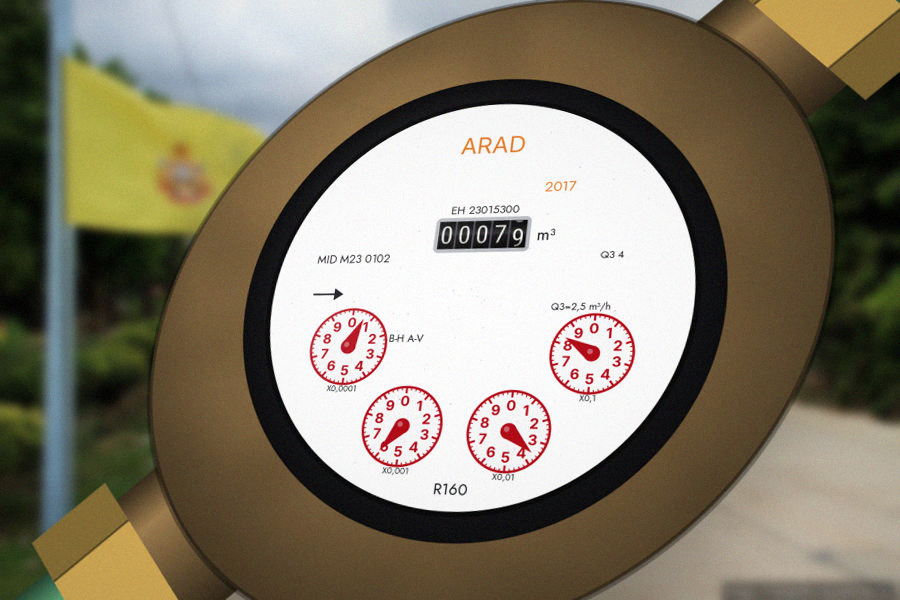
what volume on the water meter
78.8360 m³
